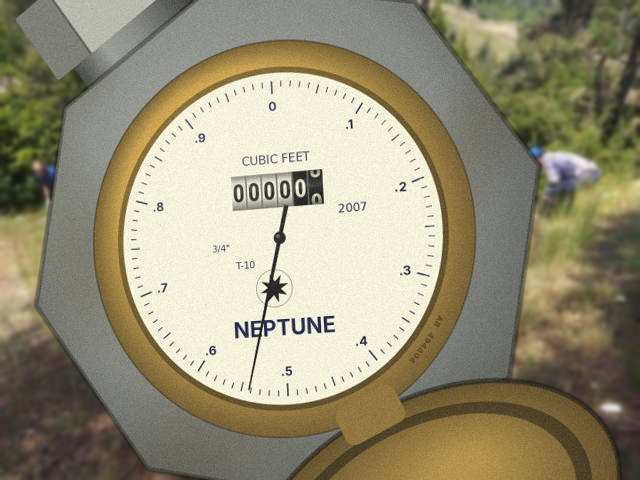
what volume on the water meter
8.54 ft³
